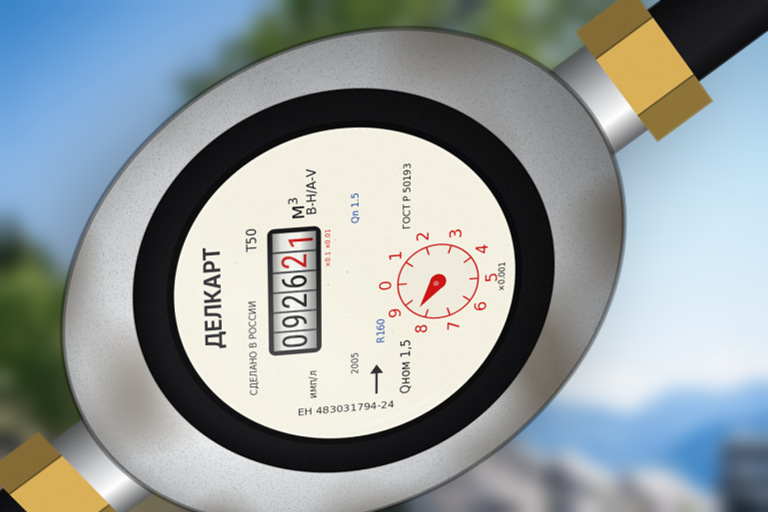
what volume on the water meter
926.208 m³
